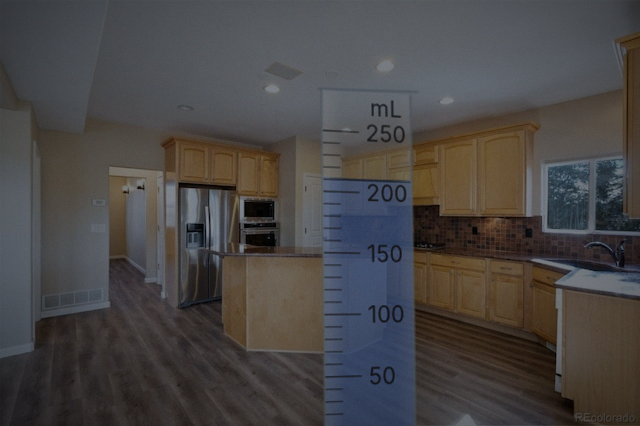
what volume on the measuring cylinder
210 mL
